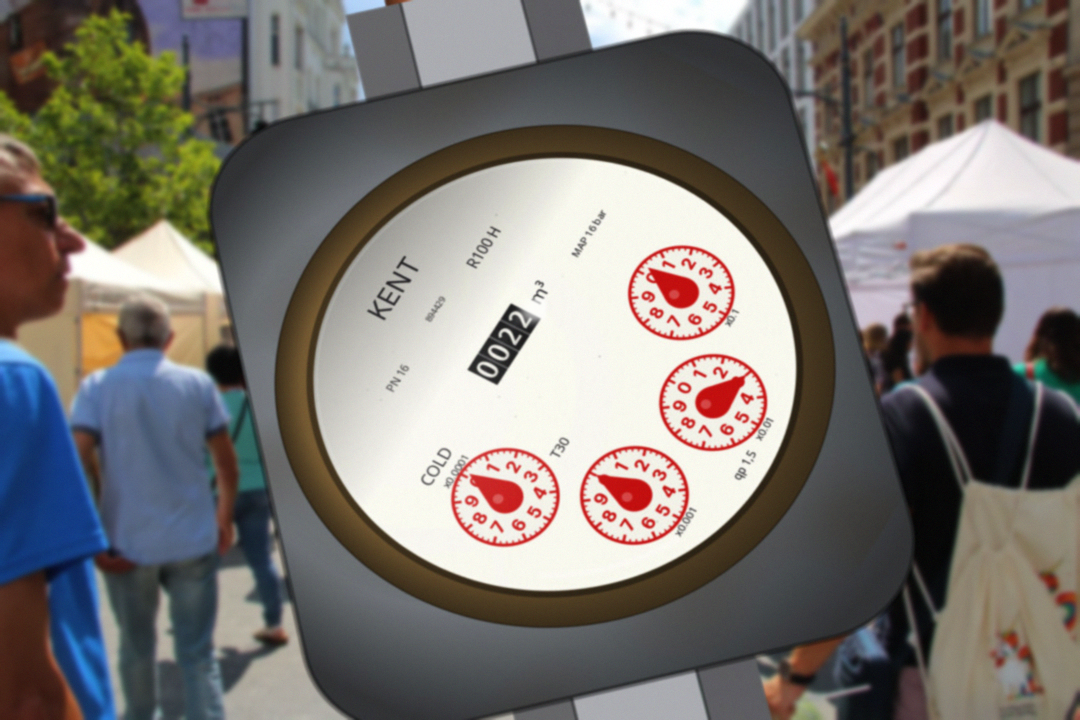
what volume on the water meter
22.0300 m³
